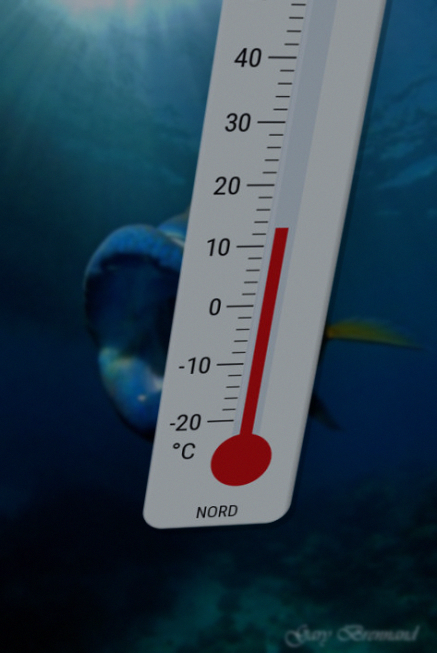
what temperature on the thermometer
13 °C
